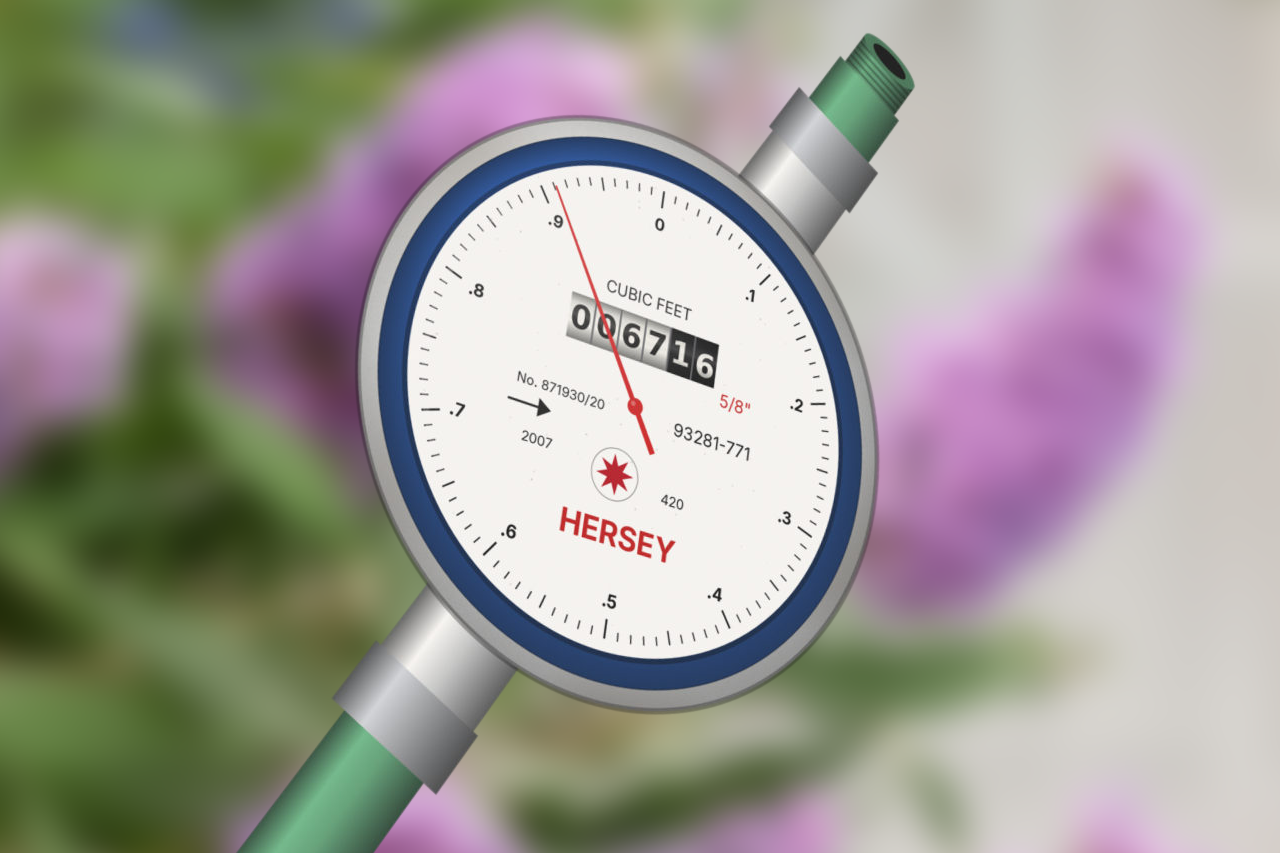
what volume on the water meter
6715.91 ft³
